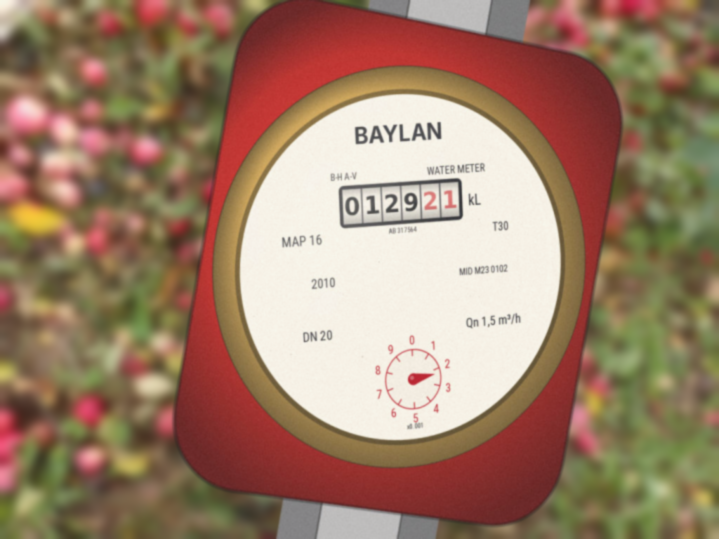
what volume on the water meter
129.212 kL
